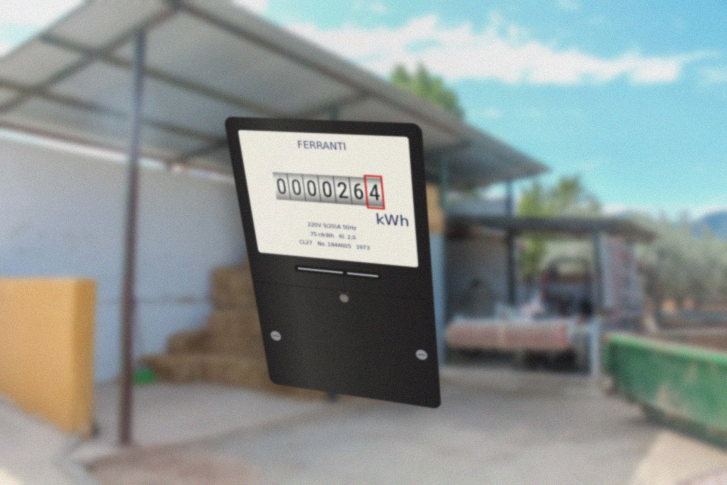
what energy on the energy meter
26.4 kWh
